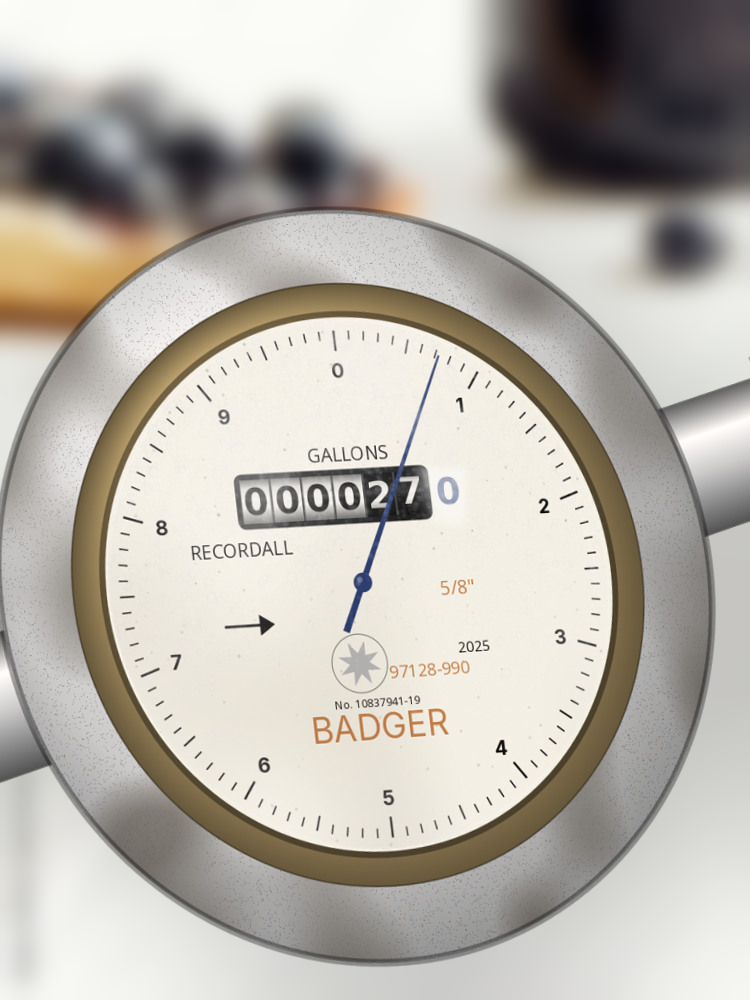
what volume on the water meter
270.7 gal
